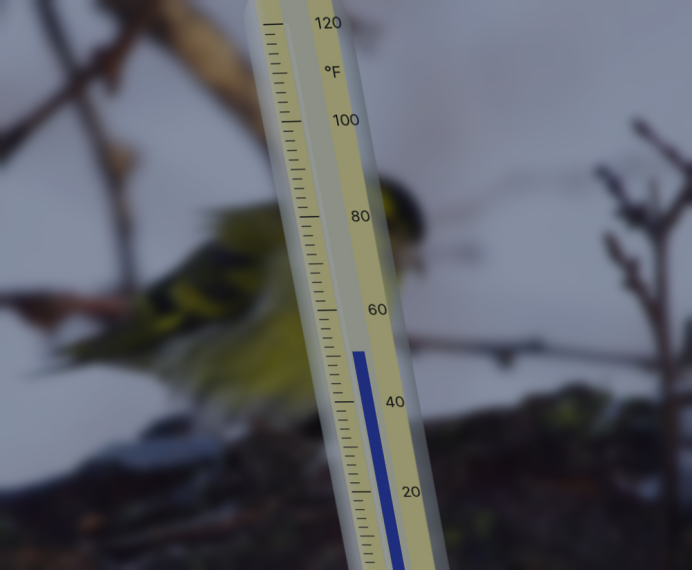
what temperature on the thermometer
51 °F
